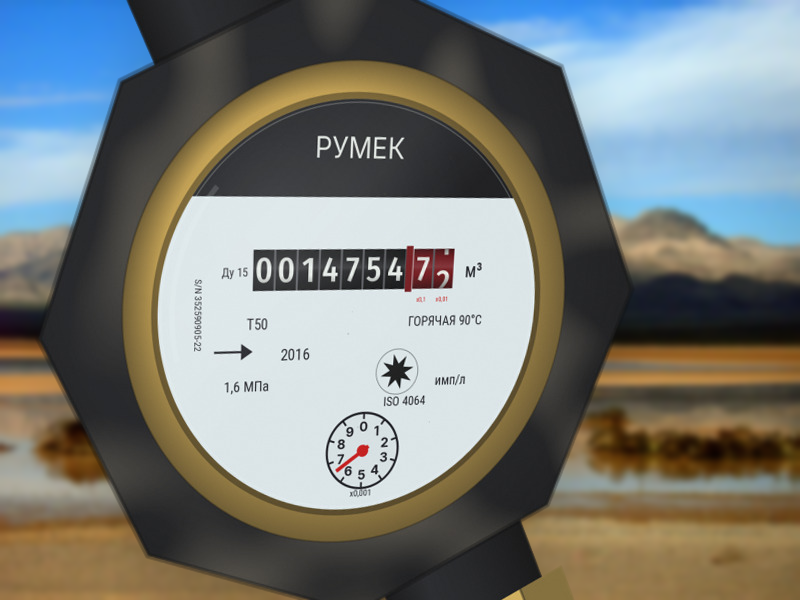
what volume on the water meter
14754.716 m³
